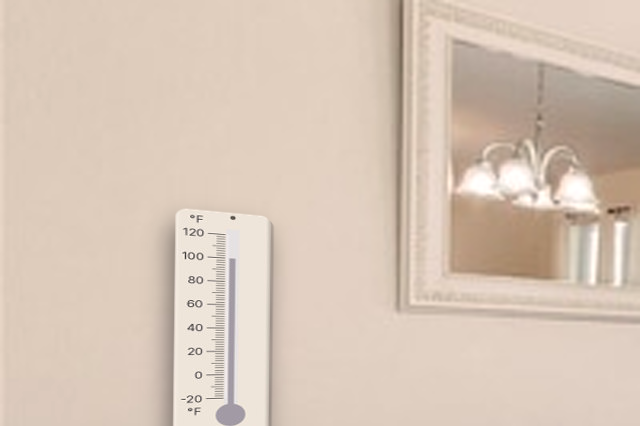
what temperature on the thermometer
100 °F
